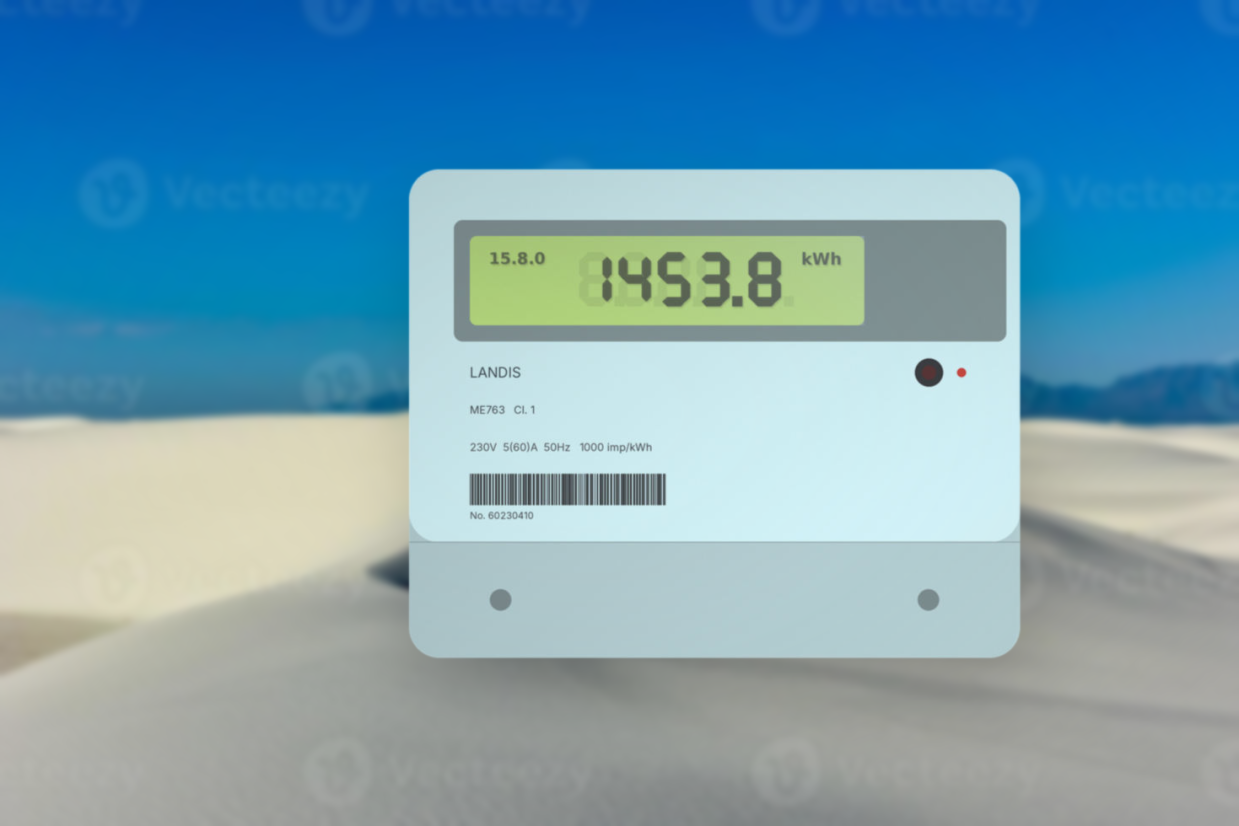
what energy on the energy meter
1453.8 kWh
